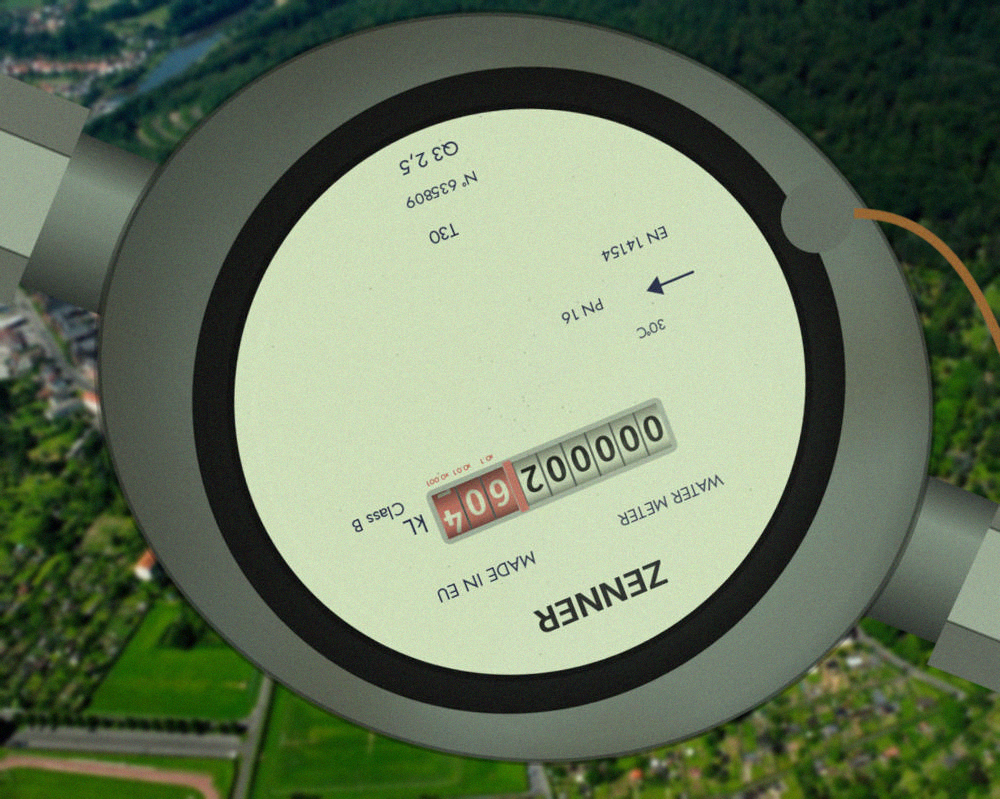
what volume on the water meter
2.604 kL
